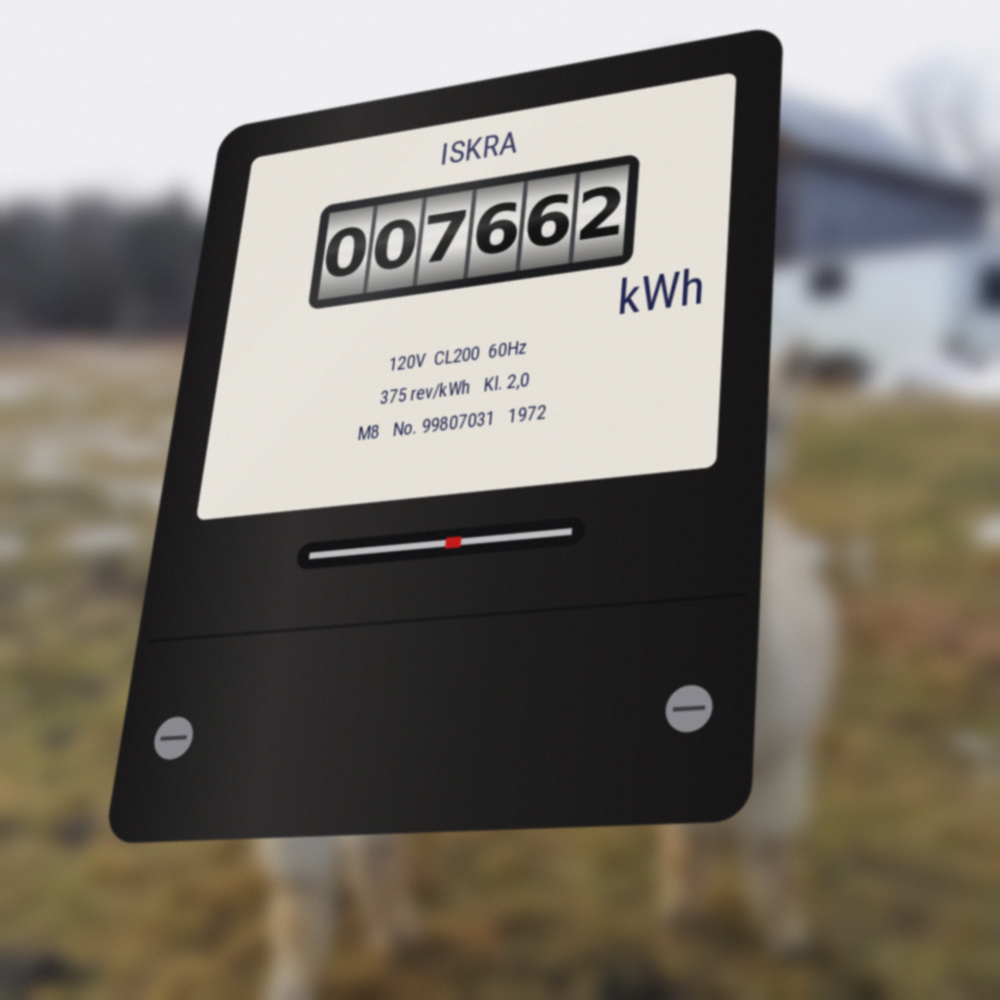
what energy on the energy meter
7662 kWh
